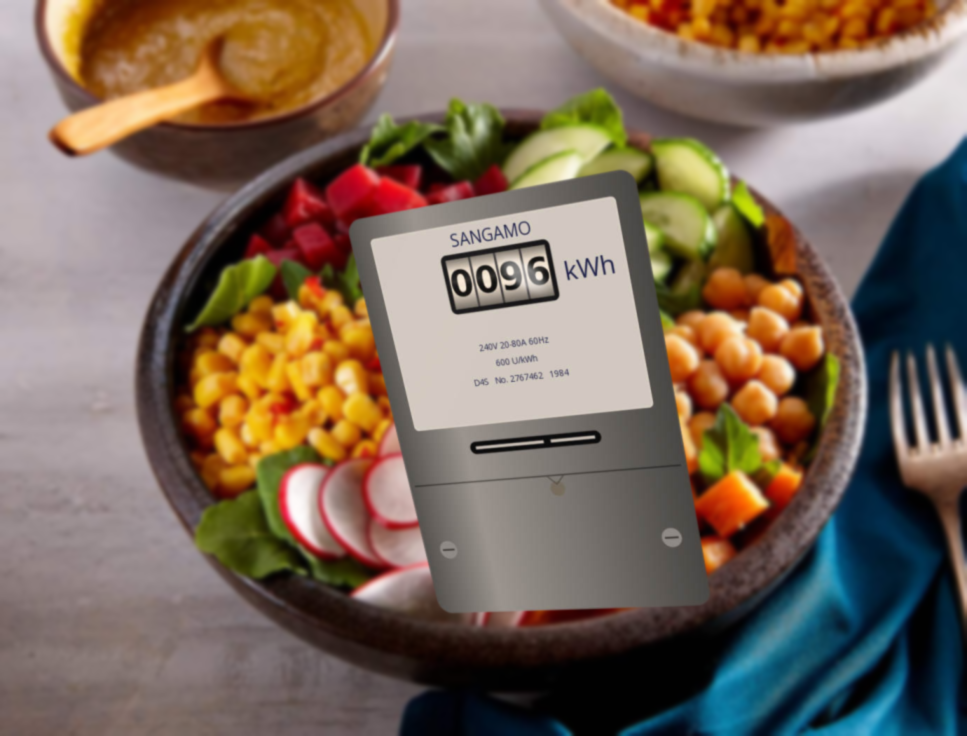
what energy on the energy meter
96 kWh
